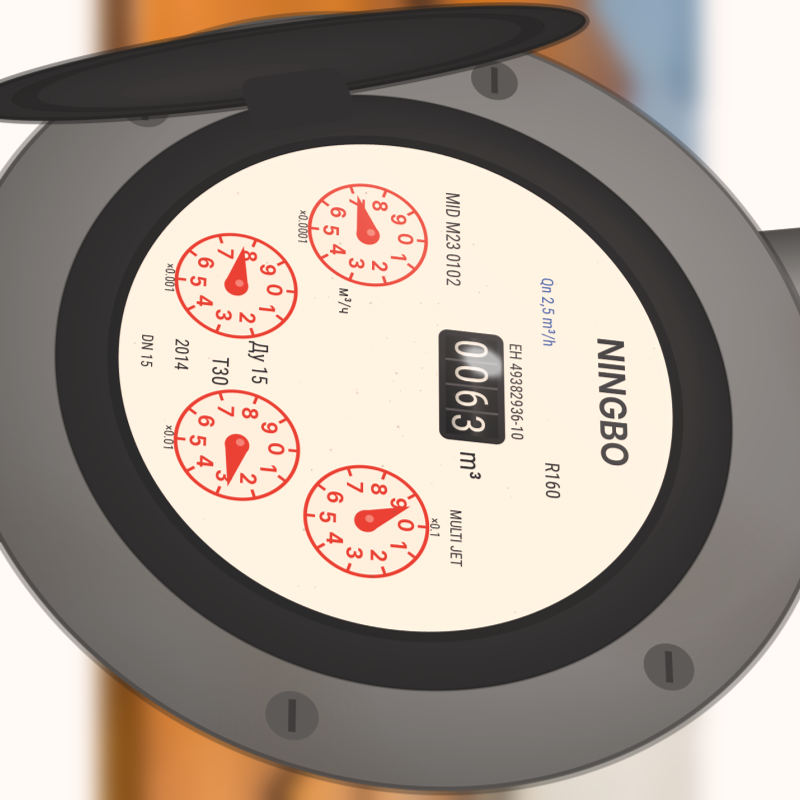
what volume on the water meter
62.9277 m³
